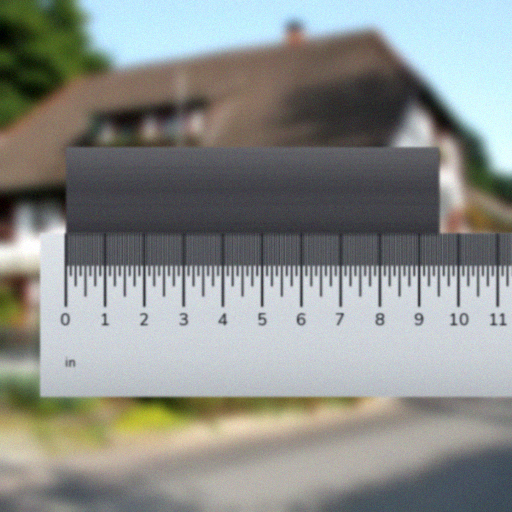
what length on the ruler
9.5 in
